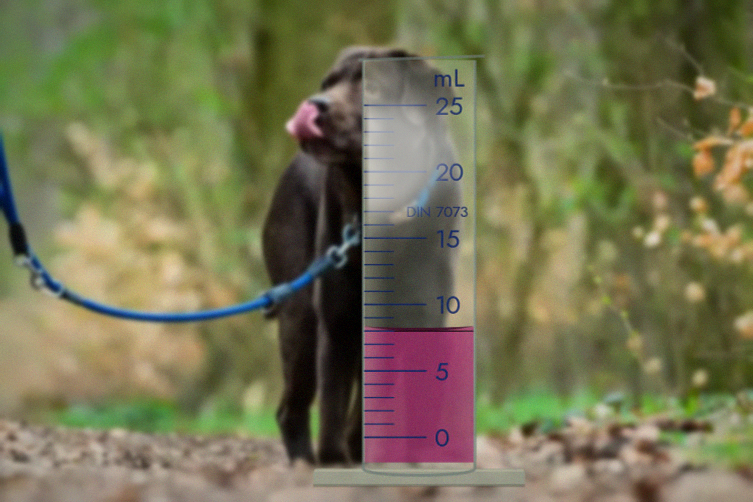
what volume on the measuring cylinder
8 mL
